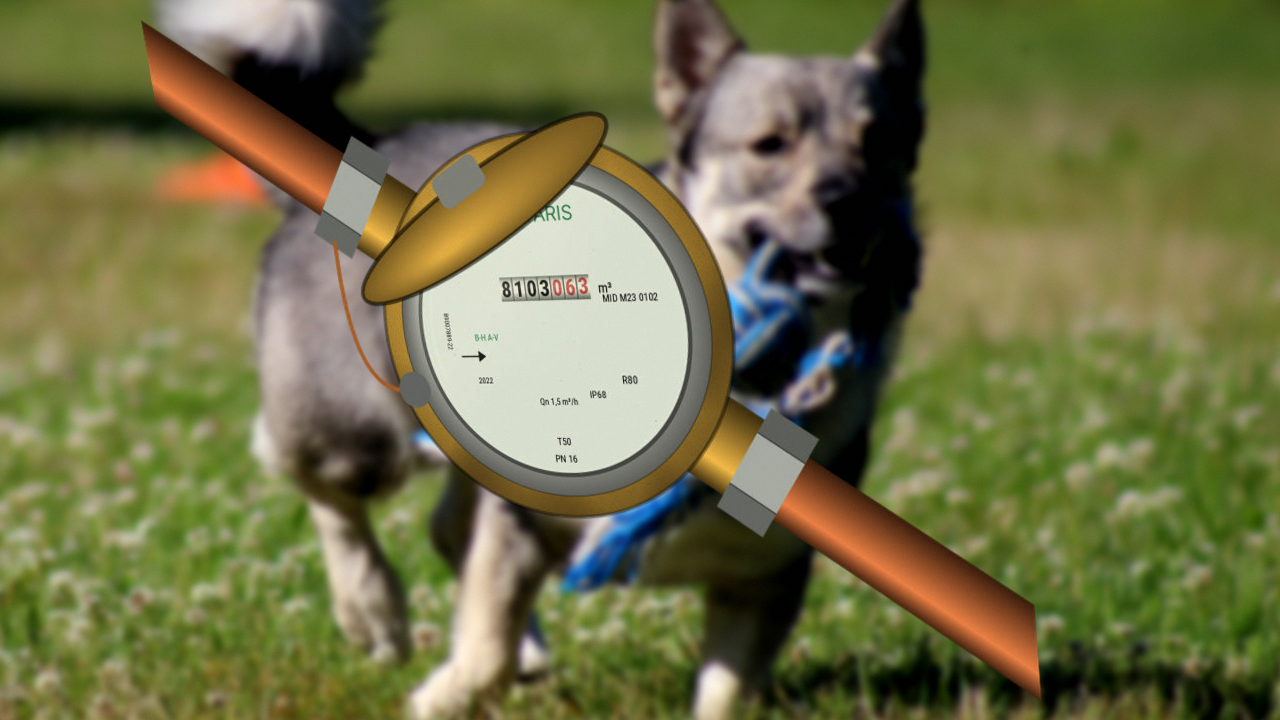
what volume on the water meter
8103.063 m³
